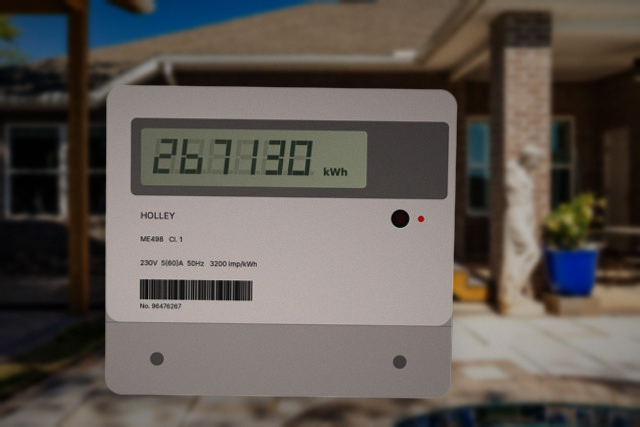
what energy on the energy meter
267130 kWh
